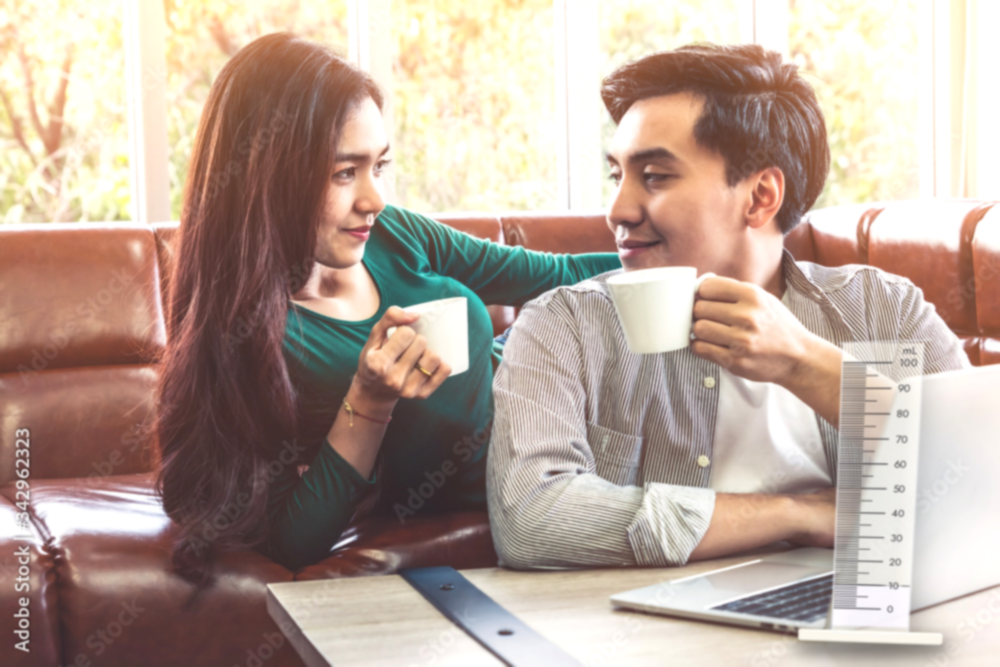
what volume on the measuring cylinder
10 mL
